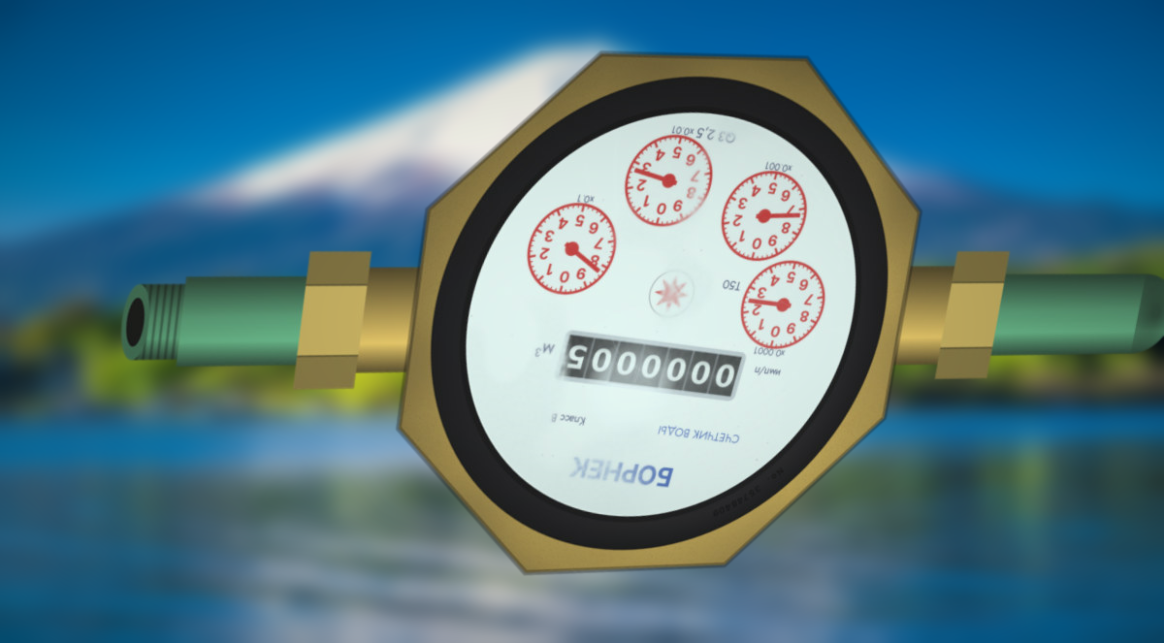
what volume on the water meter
5.8272 m³
